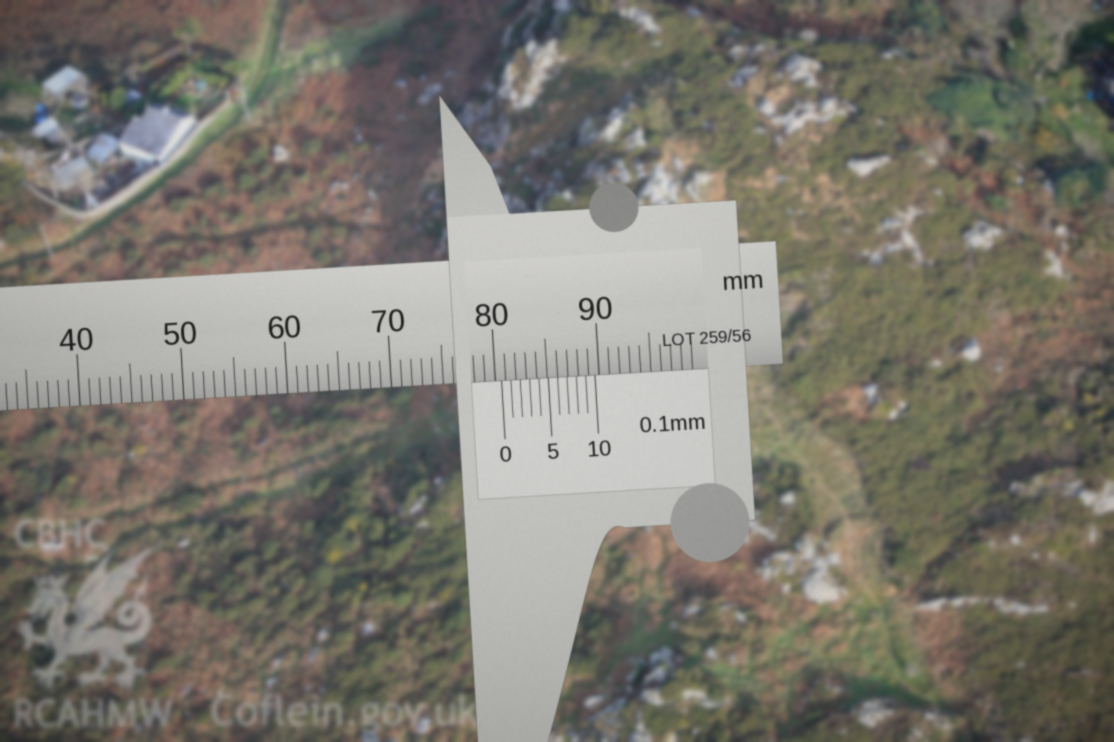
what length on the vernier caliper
80.6 mm
